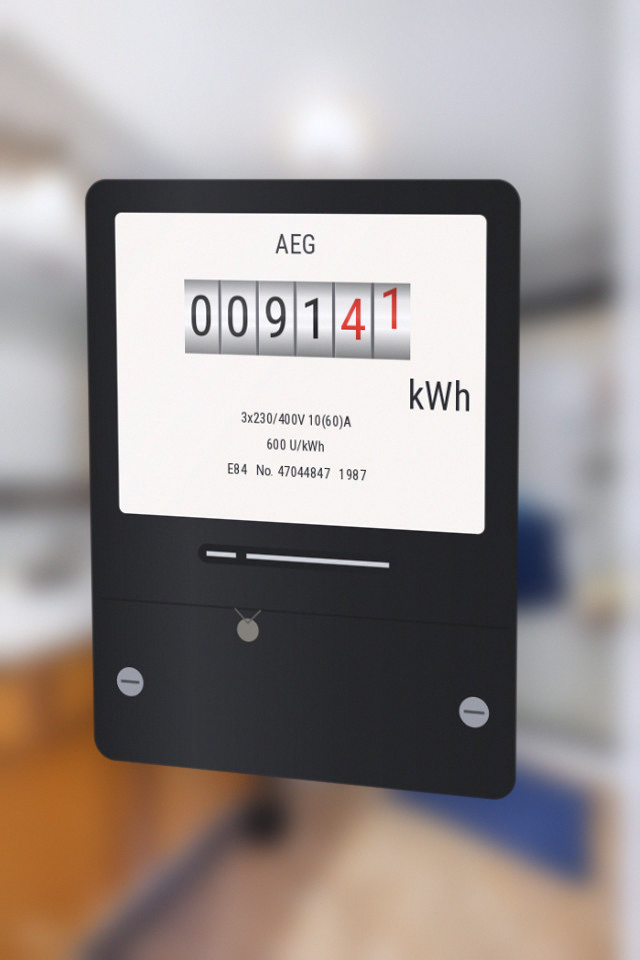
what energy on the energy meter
91.41 kWh
